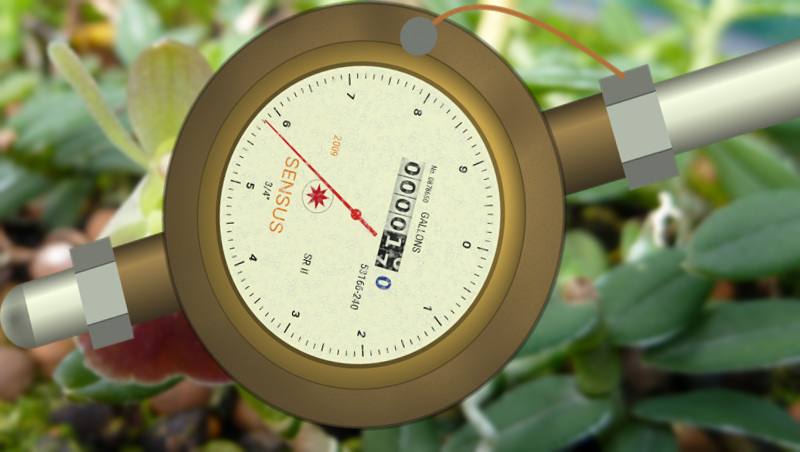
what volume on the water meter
165.8 gal
